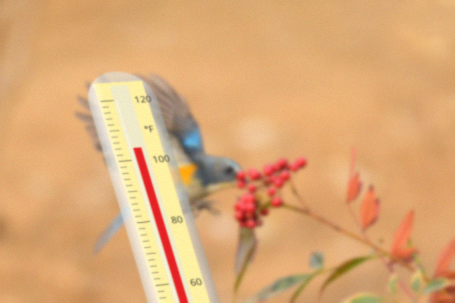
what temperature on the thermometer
104 °F
